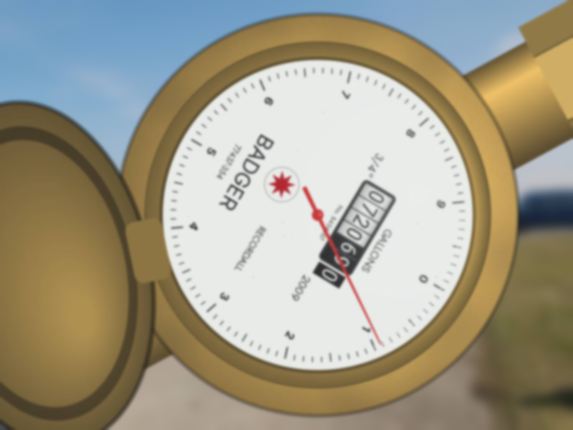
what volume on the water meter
720690.9 gal
